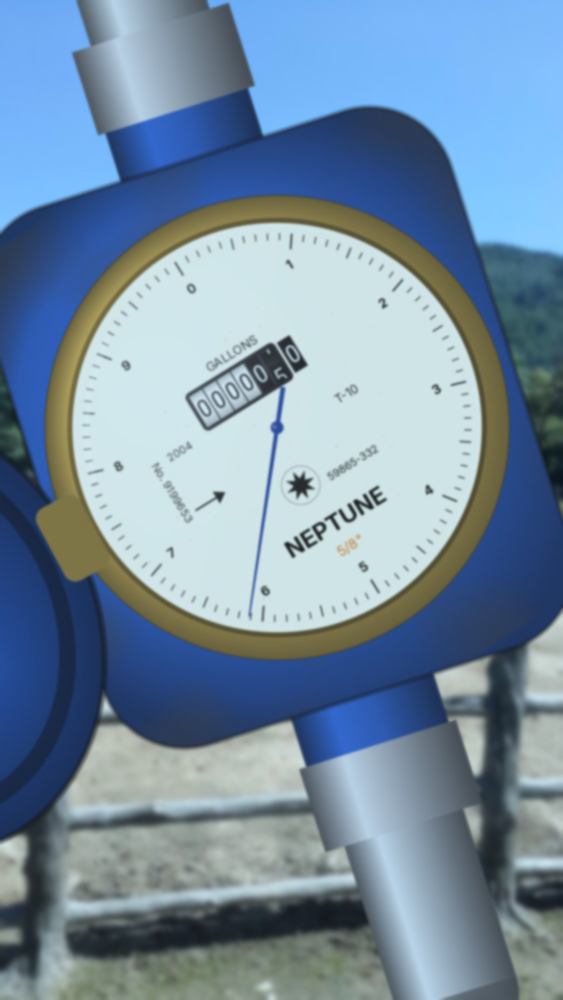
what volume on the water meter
46.1 gal
